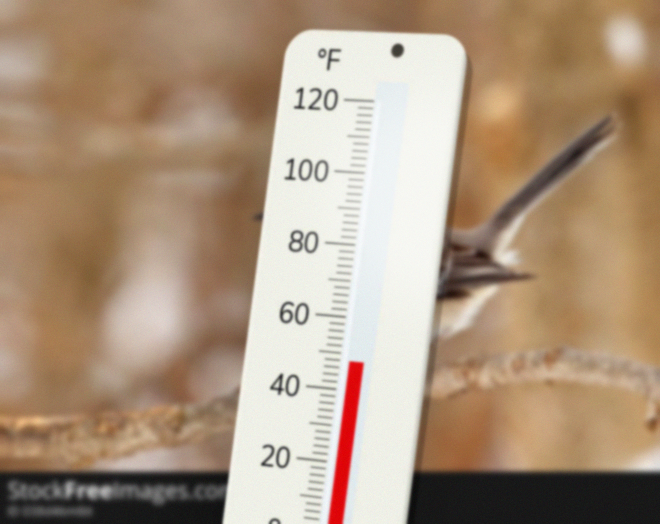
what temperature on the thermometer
48 °F
